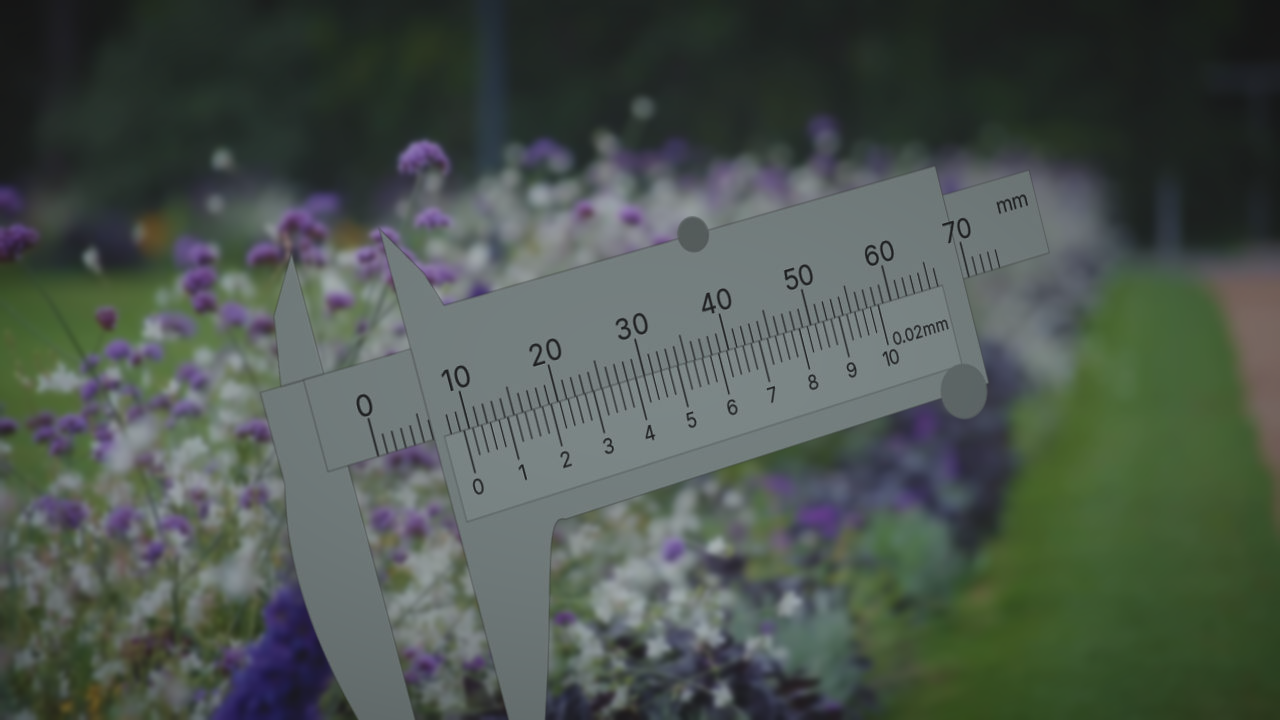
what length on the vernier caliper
9.4 mm
